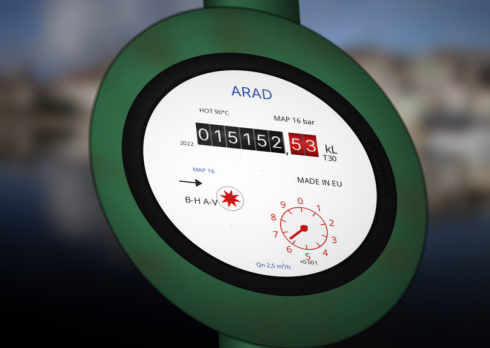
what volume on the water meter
15152.536 kL
